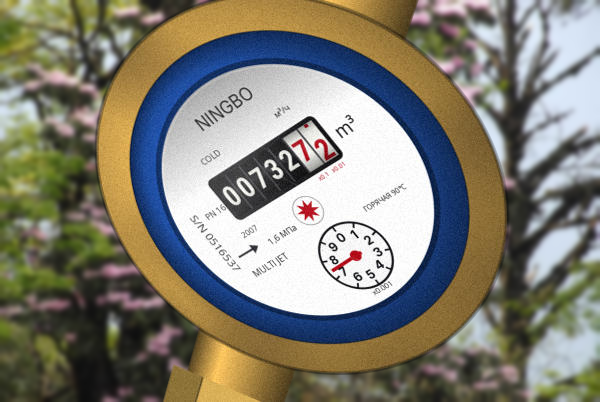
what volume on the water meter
732.717 m³
